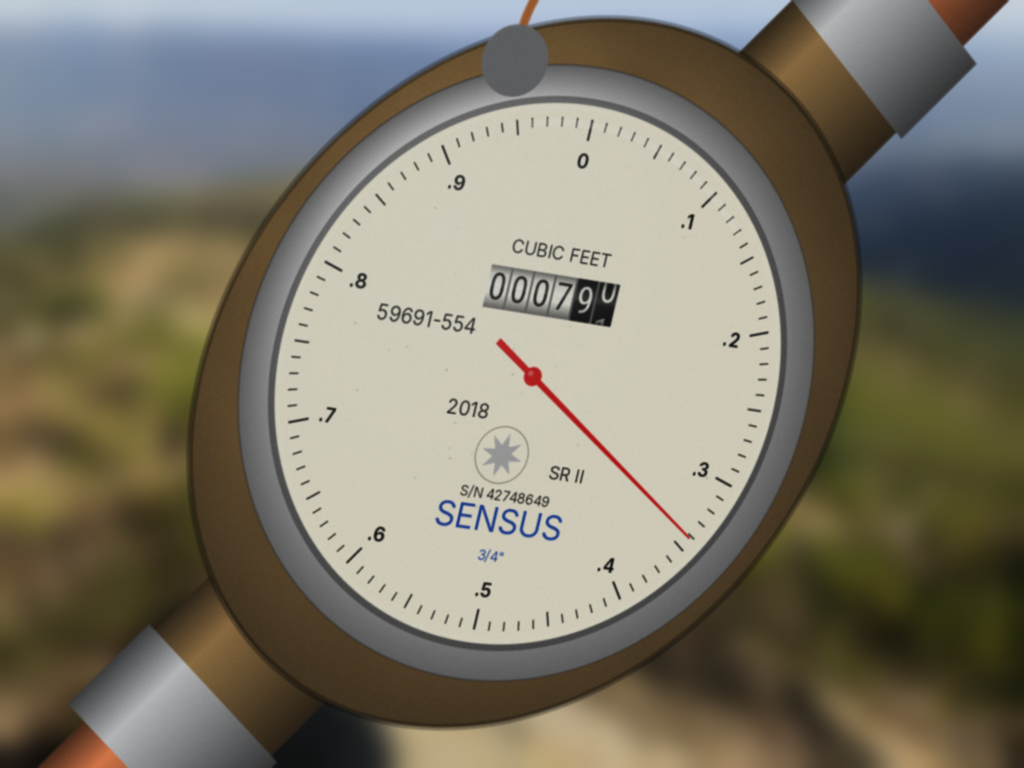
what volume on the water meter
790.34 ft³
